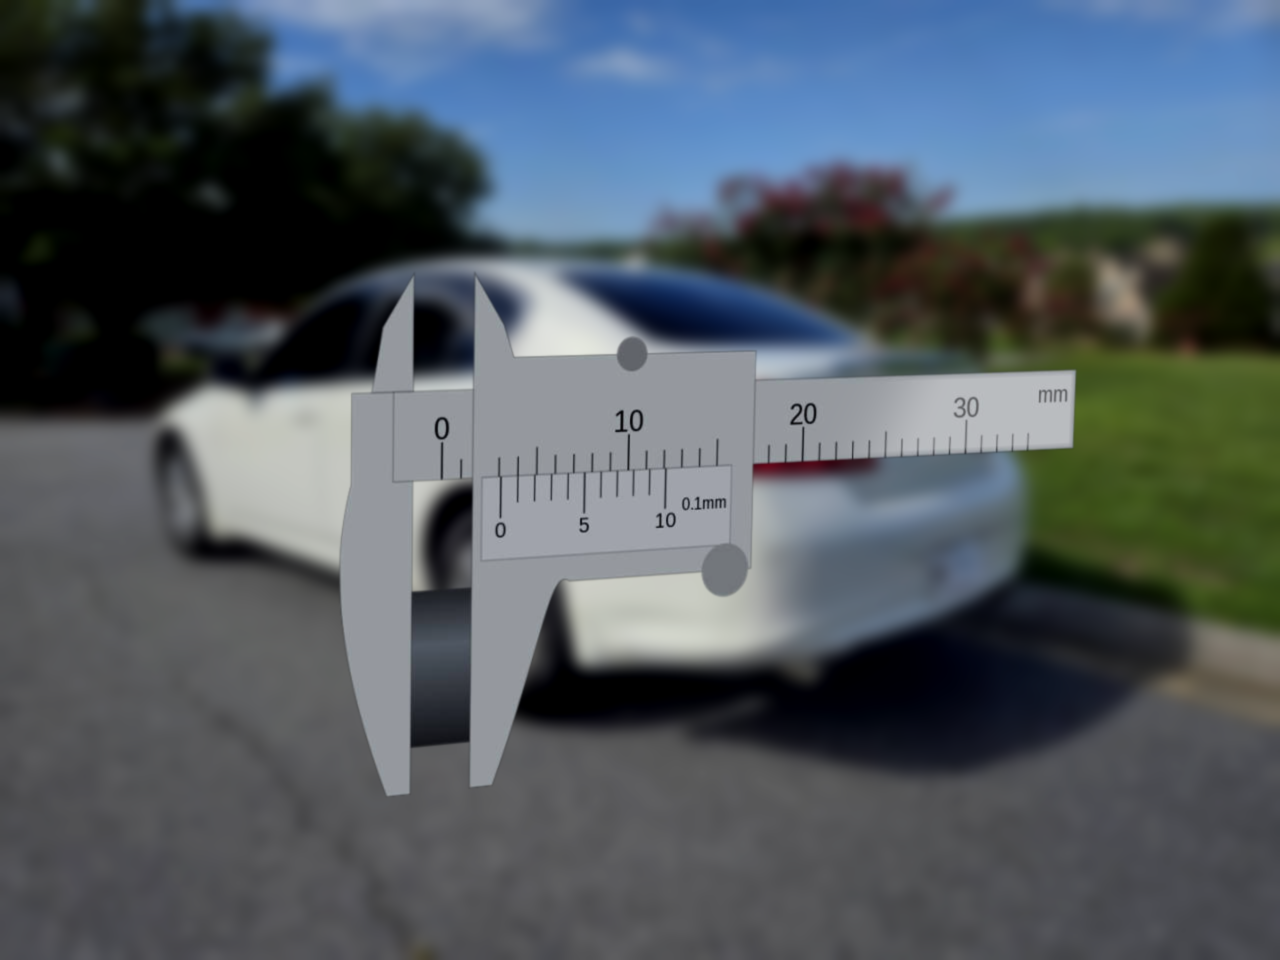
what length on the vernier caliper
3.1 mm
